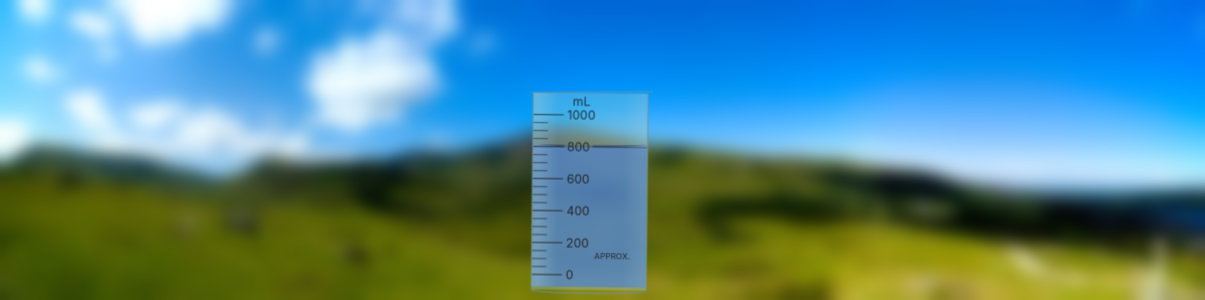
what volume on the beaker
800 mL
